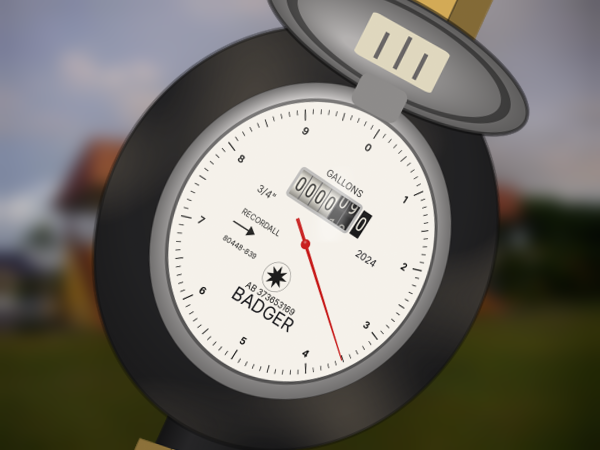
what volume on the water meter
93.5 gal
